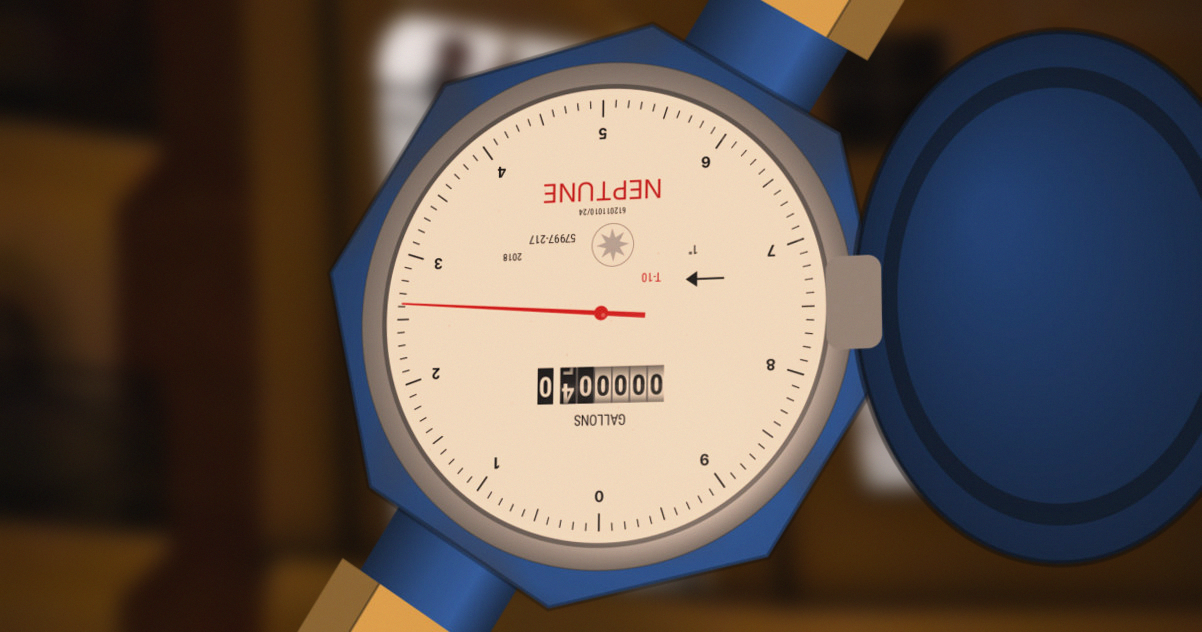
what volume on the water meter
42.6 gal
